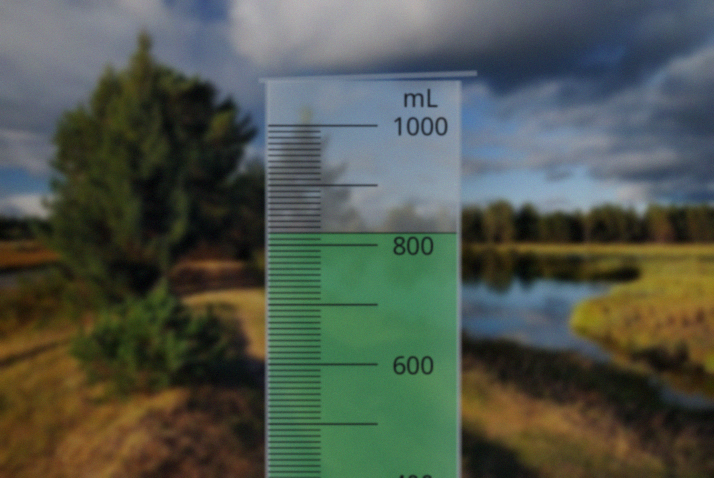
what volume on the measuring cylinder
820 mL
